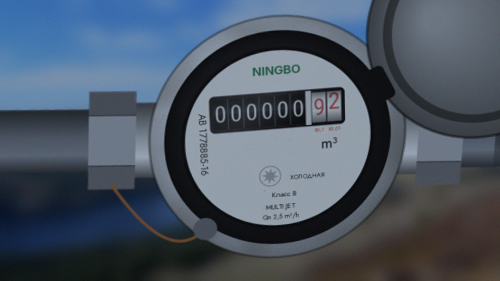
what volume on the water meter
0.92 m³
